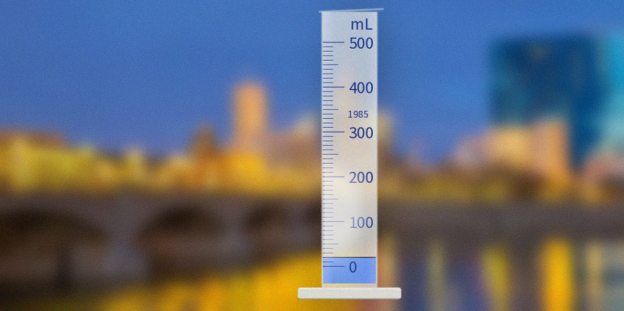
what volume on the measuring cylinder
20 mL
